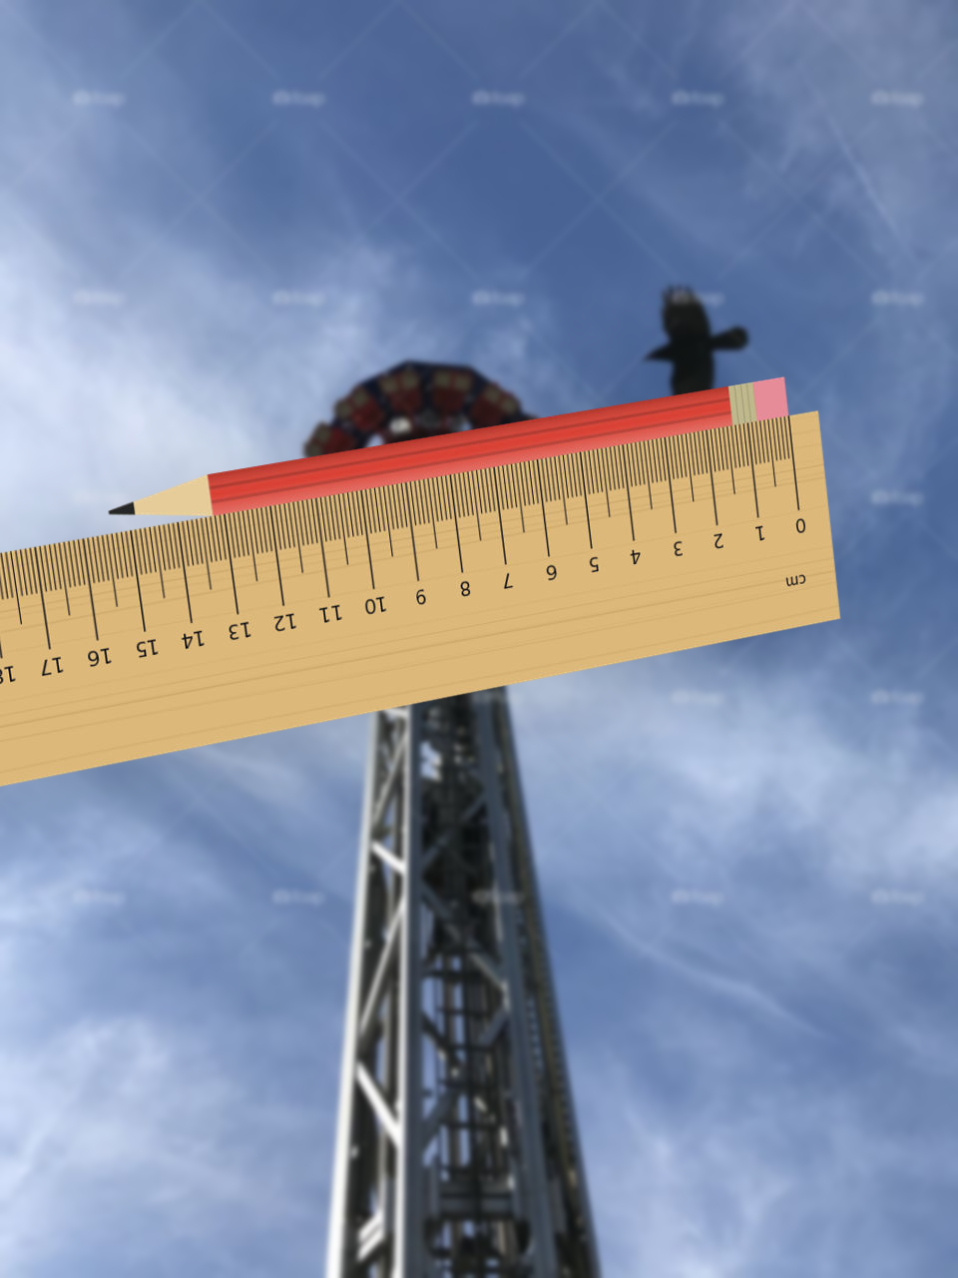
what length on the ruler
15.4 cm
